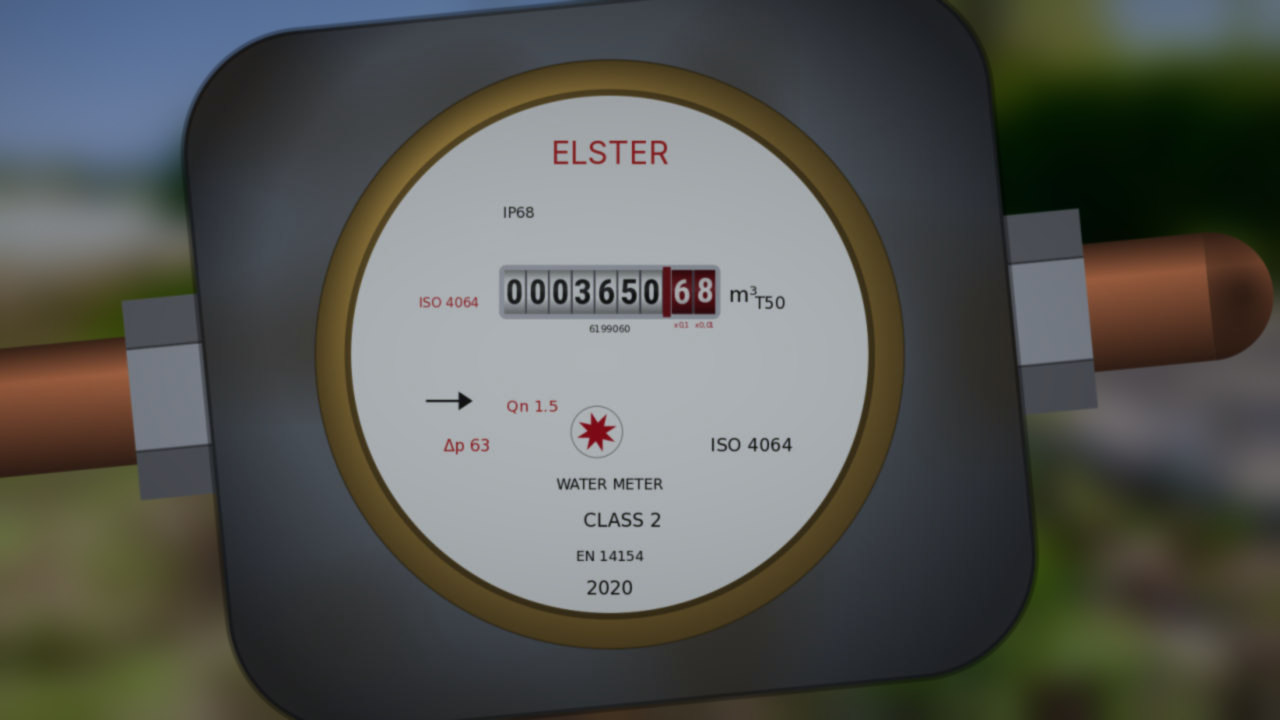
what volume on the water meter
3650.68 m³
